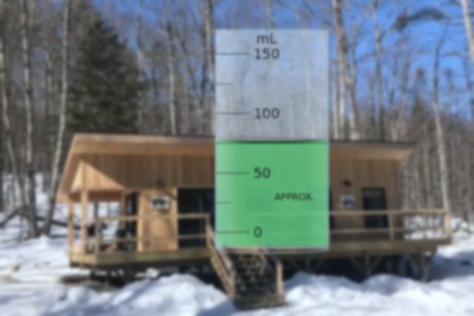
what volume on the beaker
75 mL
